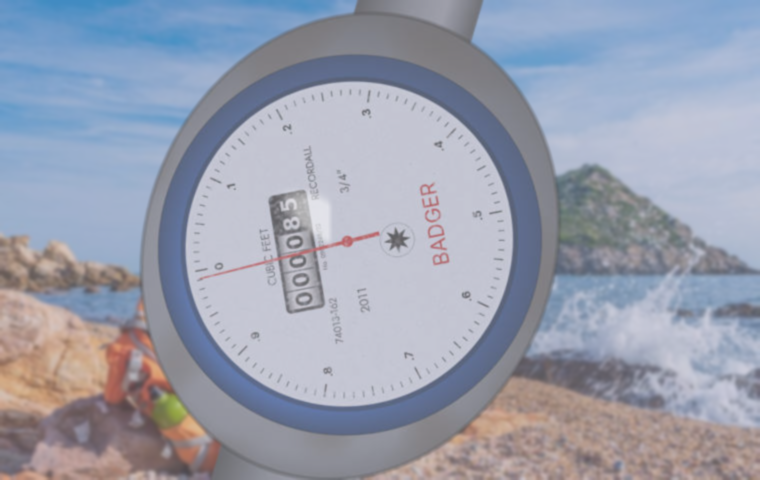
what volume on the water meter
84.99 ft³
